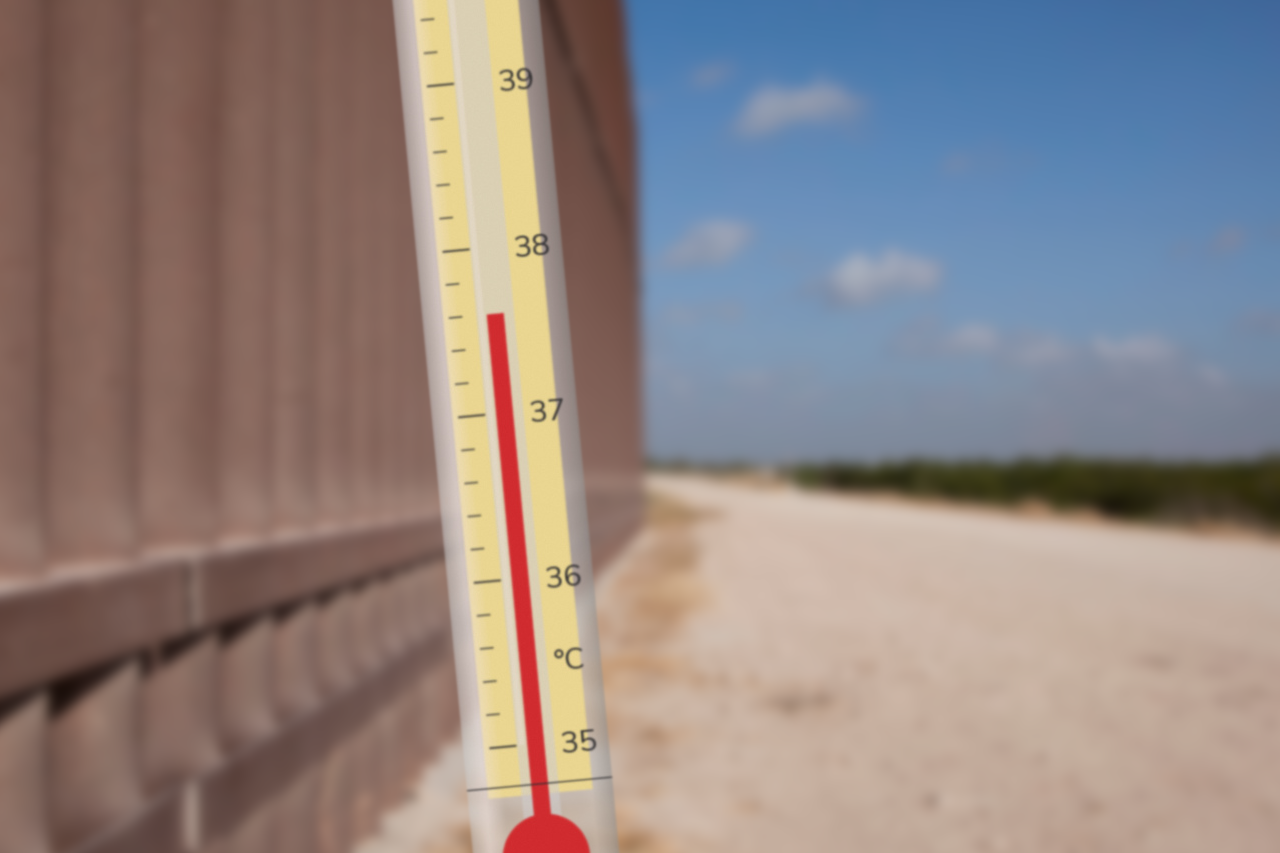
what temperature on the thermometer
37.6 °C
